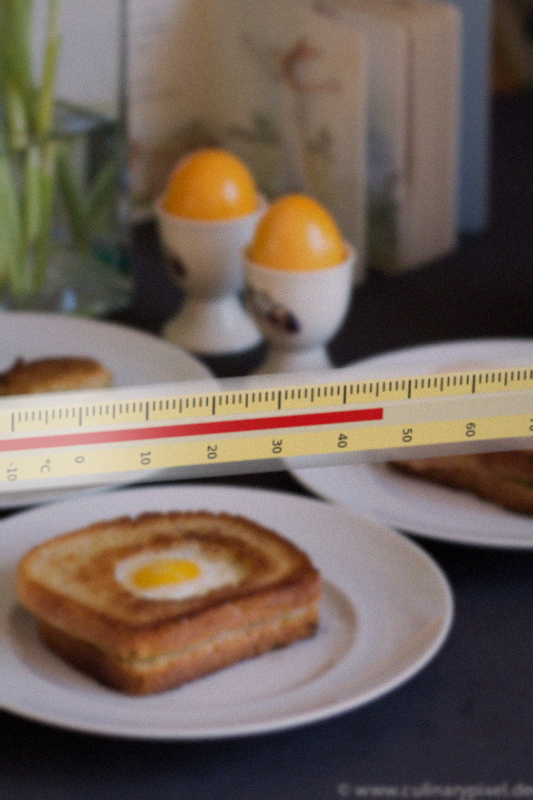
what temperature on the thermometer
46 °C
